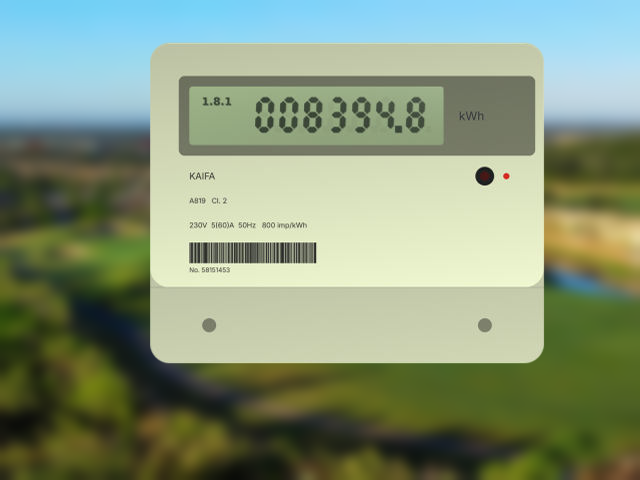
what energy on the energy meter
8394.8 kWh
